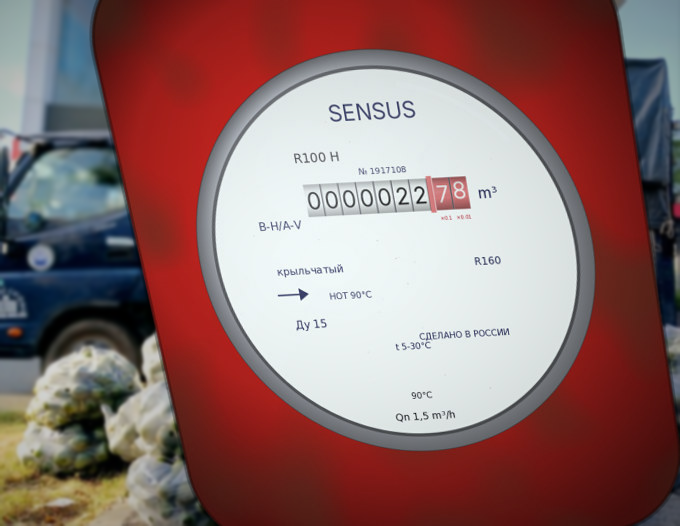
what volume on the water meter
22.78 m³
